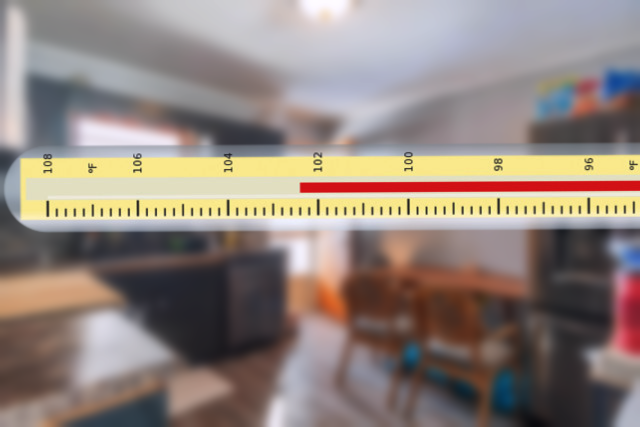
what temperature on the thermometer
102.4 °F
